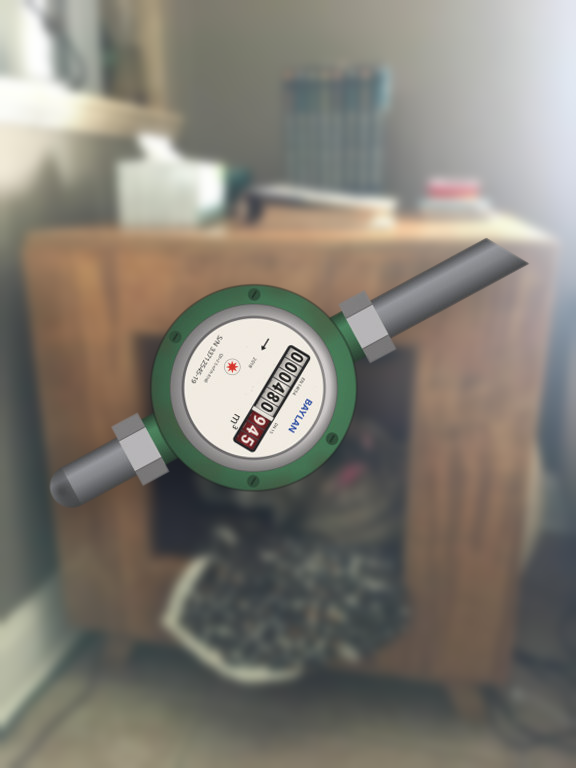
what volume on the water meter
480.945 m³
